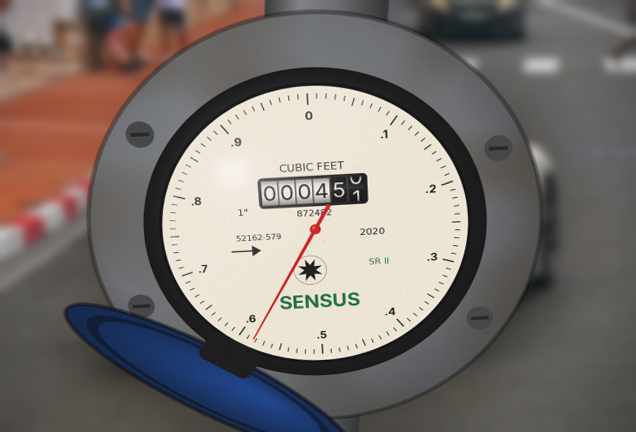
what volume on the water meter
450.58 ft³
